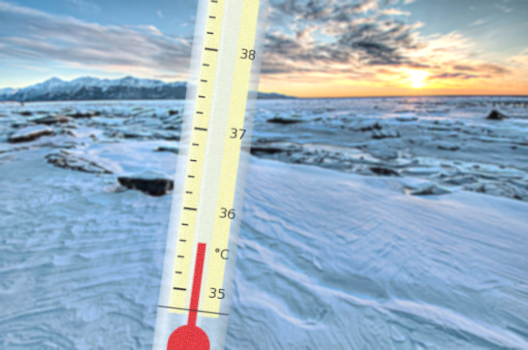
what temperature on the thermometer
35.6 °C
